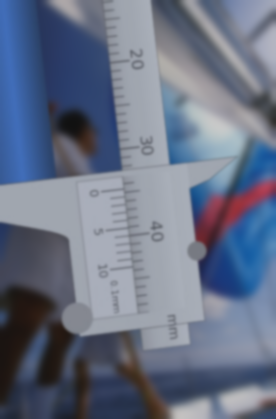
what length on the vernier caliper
34.6 mm
